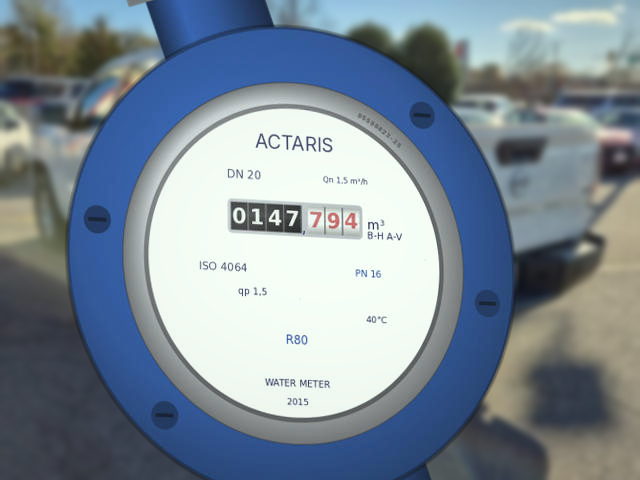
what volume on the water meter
147.794 m³
